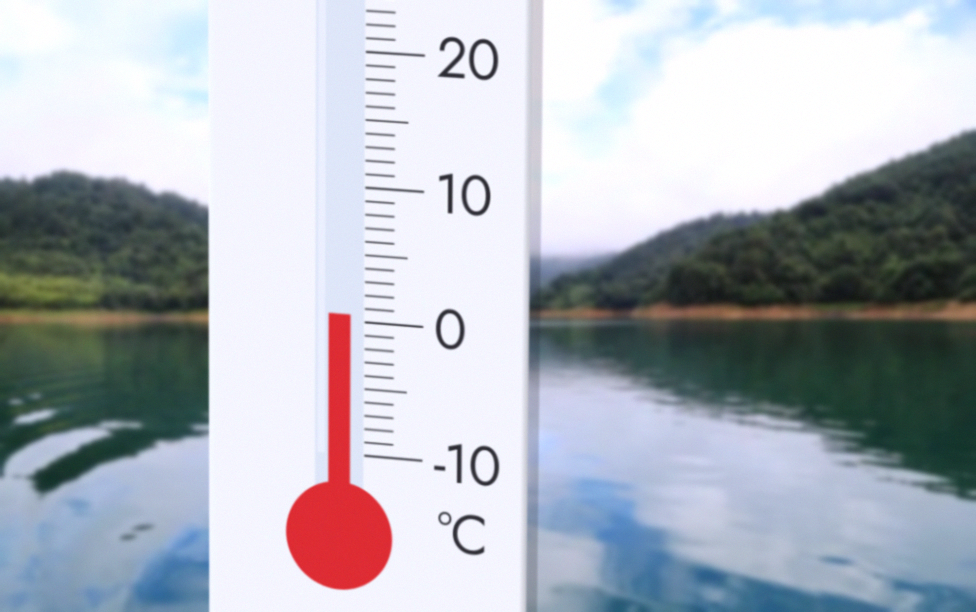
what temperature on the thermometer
0.5 °C
